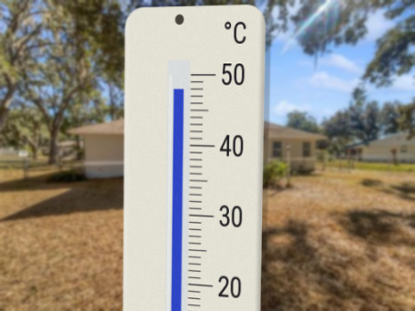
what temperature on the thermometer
48 °C
